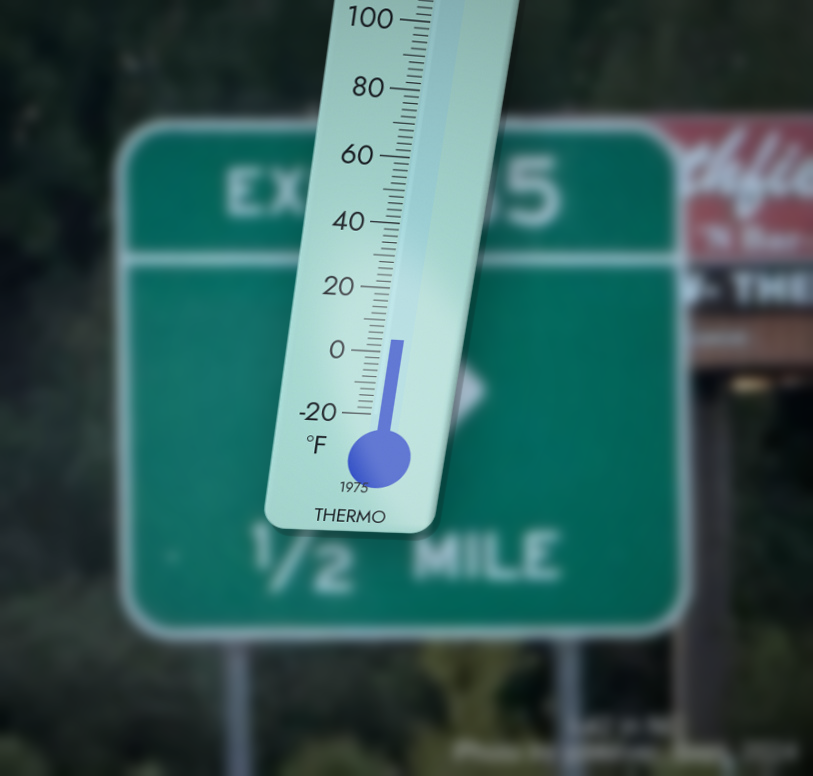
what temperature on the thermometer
4 °F
